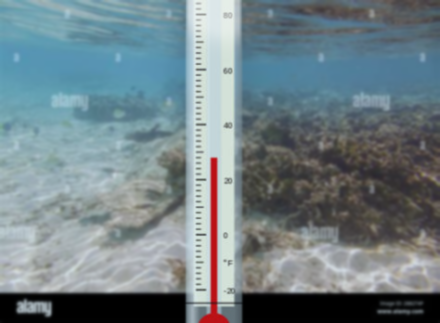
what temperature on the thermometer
28 °F
